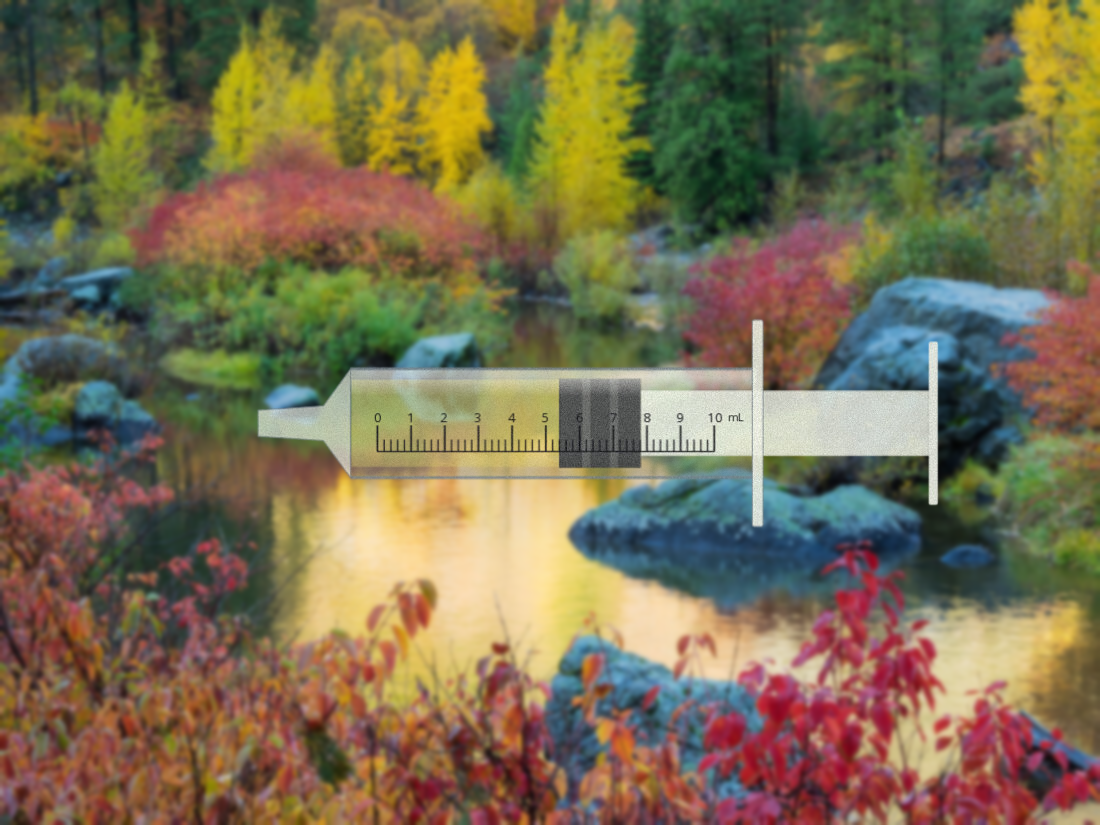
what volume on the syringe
5.4 mL
